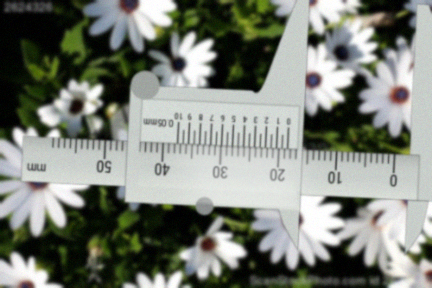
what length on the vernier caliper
18.5 mm
